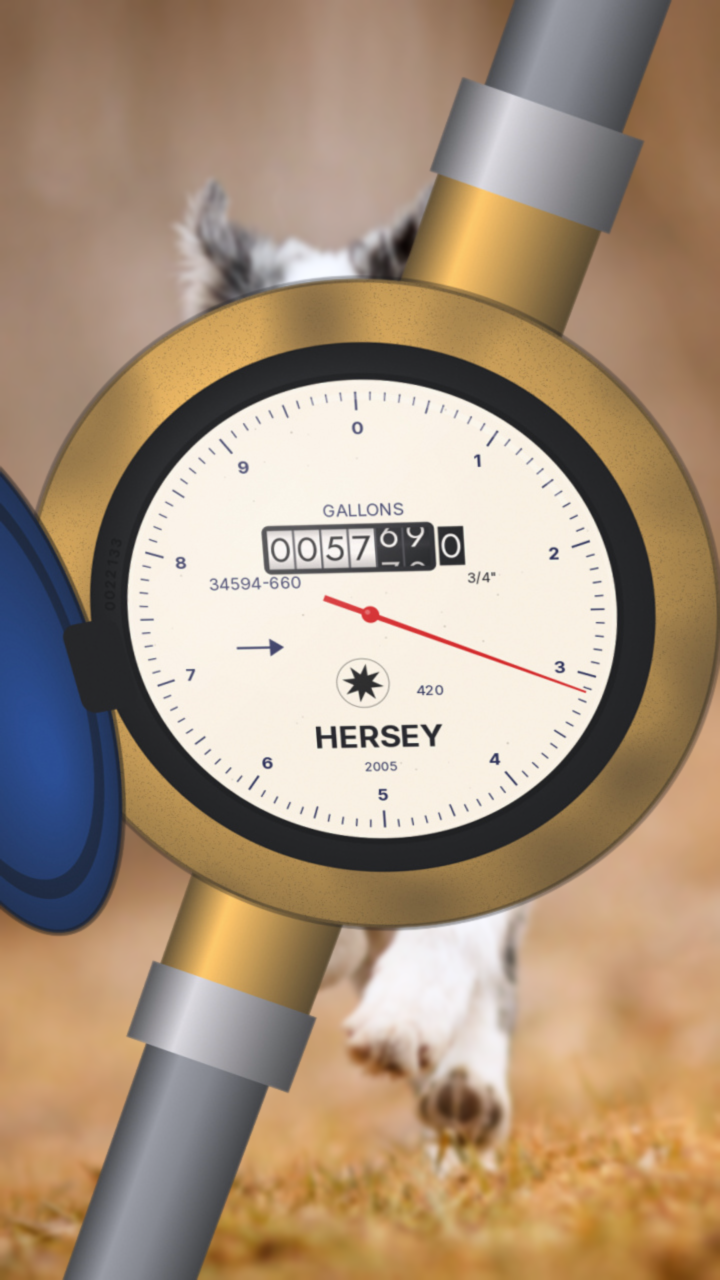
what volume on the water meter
57693.1 gal
